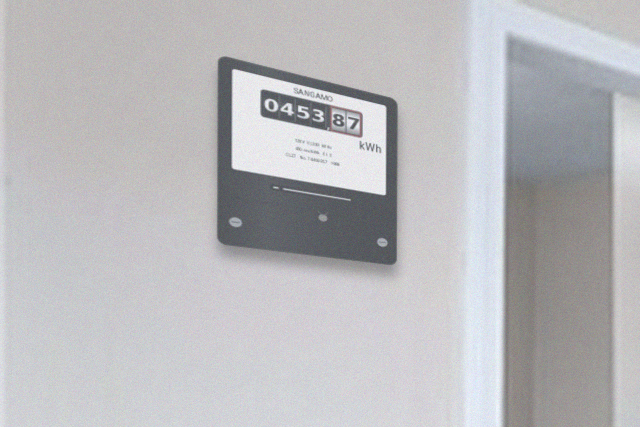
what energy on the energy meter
453.87 kWh
